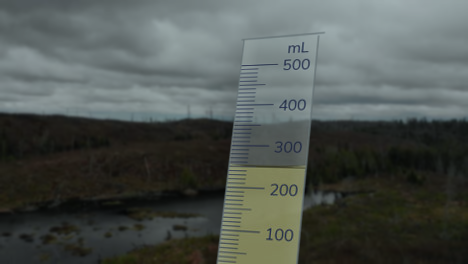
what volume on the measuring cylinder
250 mL
